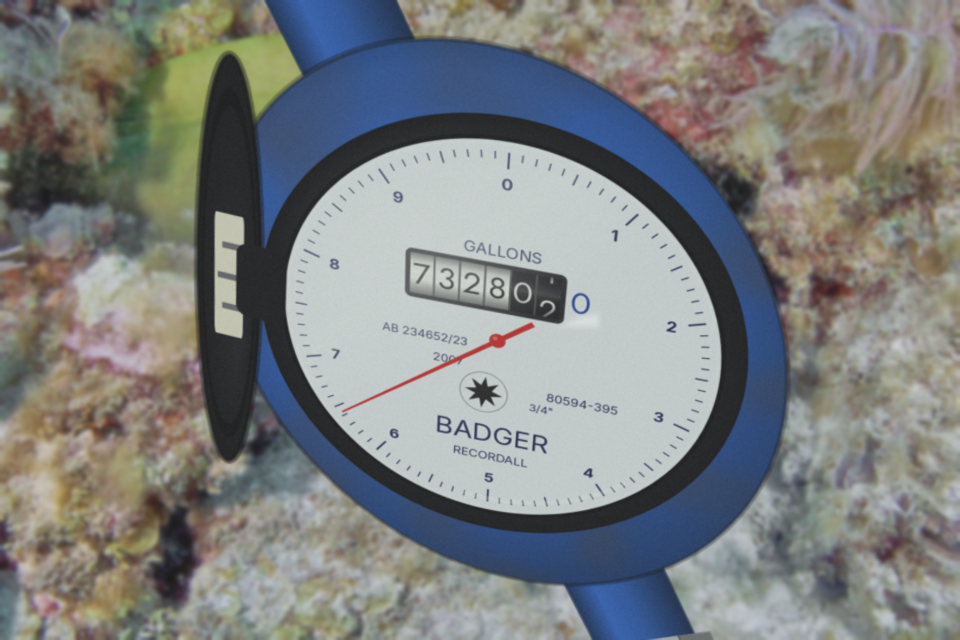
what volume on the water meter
7328016.4 gal
